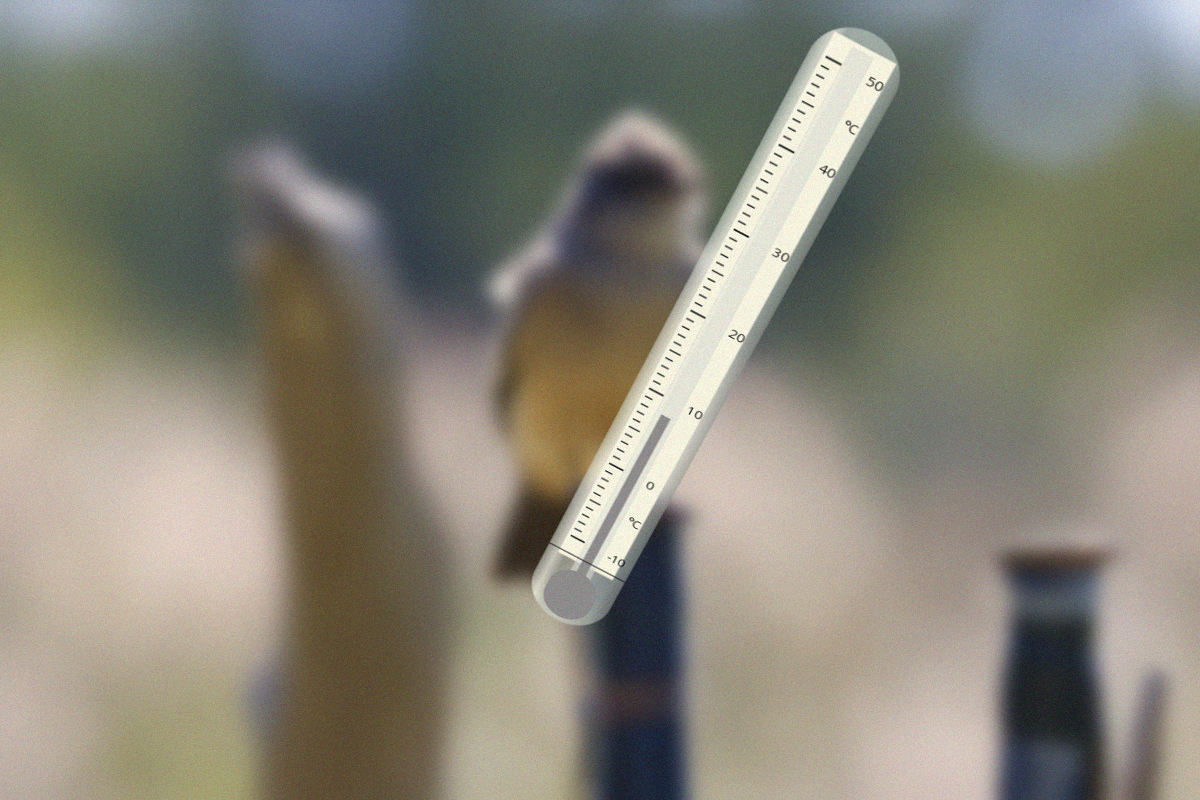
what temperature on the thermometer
8 °C
